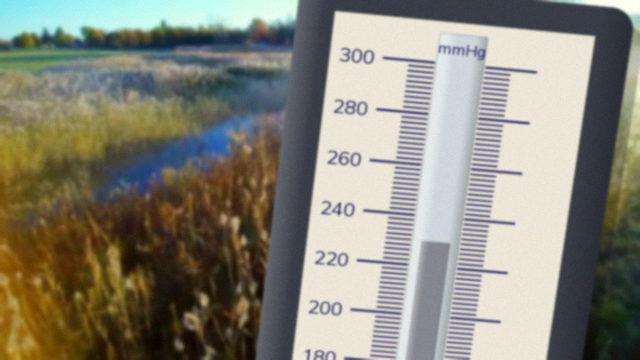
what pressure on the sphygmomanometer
230 mmHg
